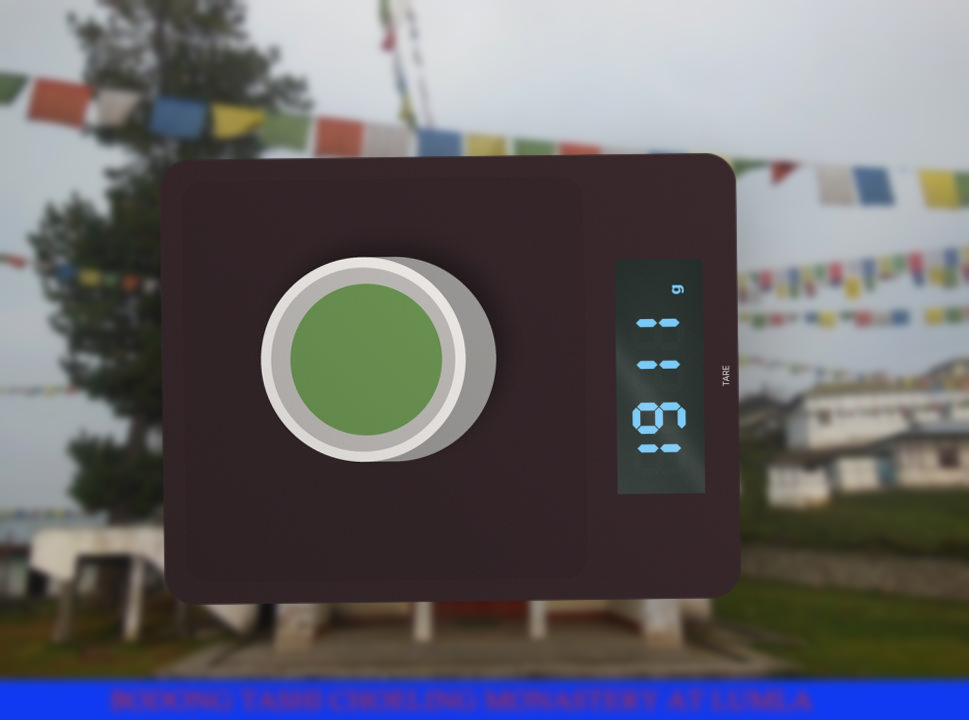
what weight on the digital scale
1911 g
